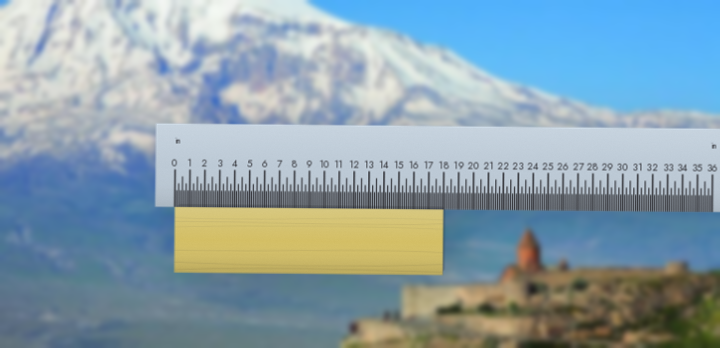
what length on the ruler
18 in
